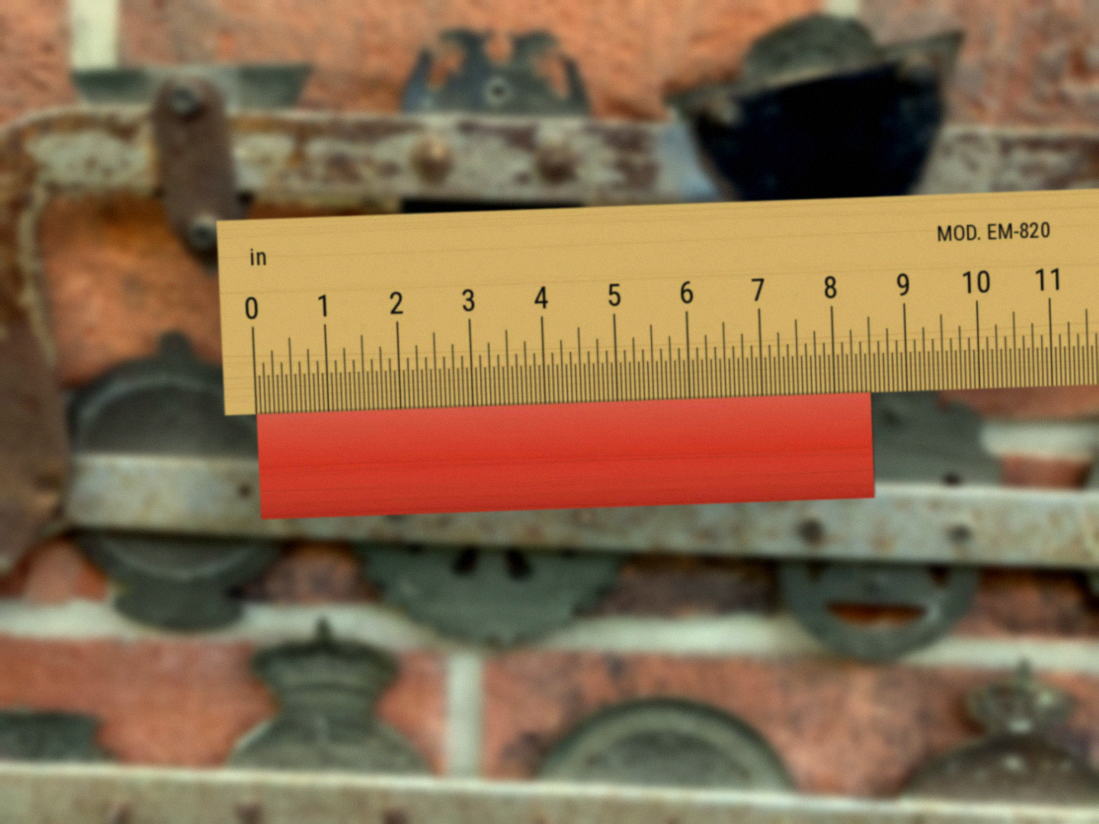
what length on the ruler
8.5 in
